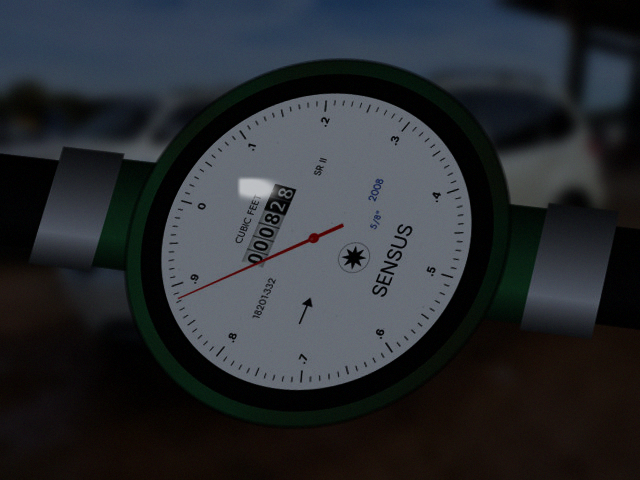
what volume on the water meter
827.88 ft³
